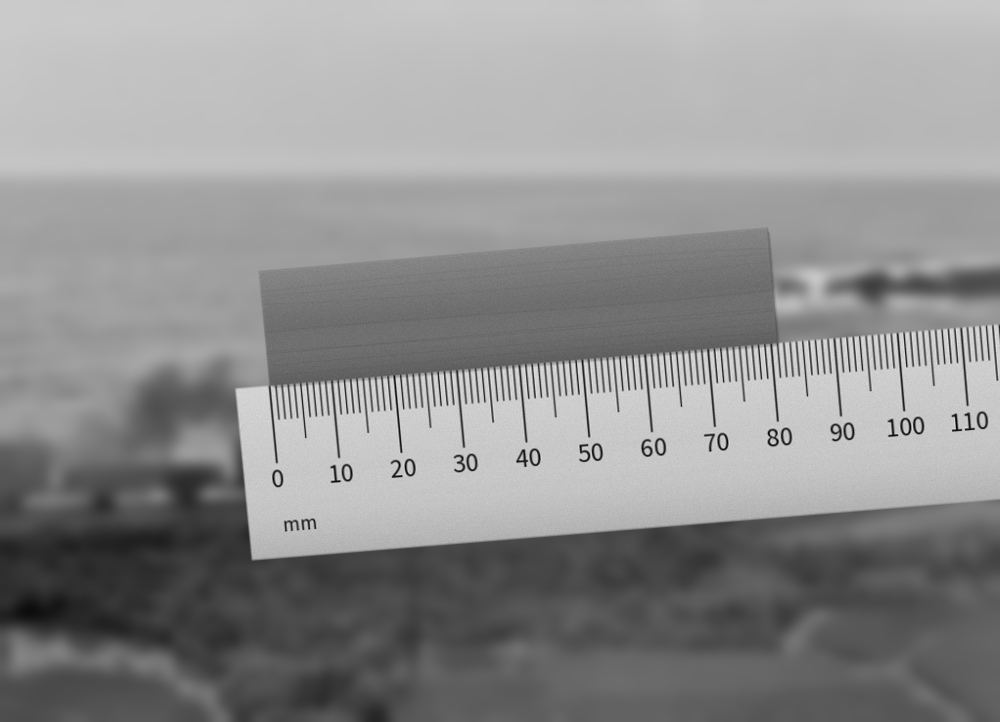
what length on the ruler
81 mm
